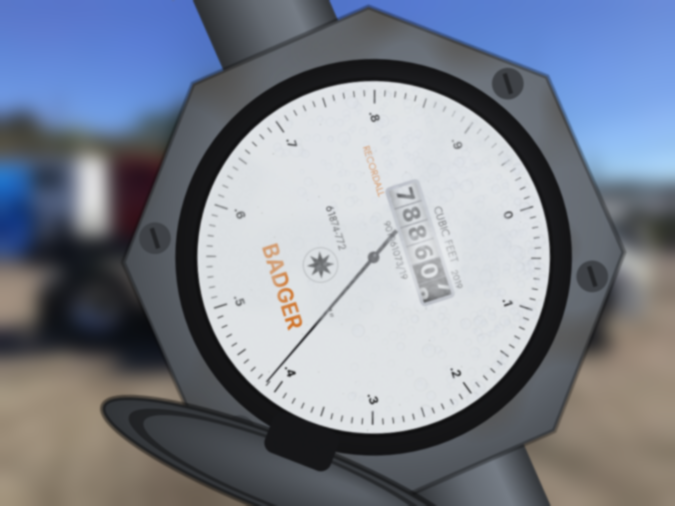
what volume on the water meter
788607.41 ft³
